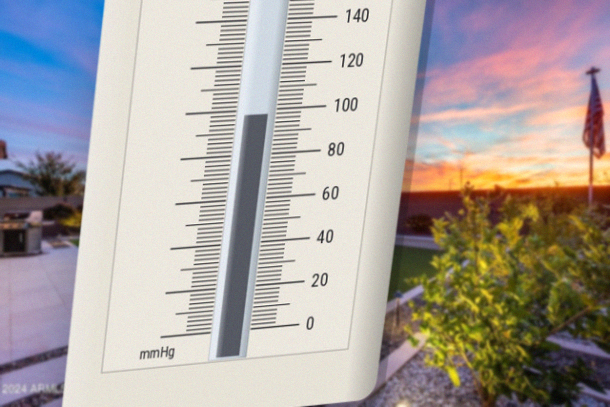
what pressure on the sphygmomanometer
98 mmHg
